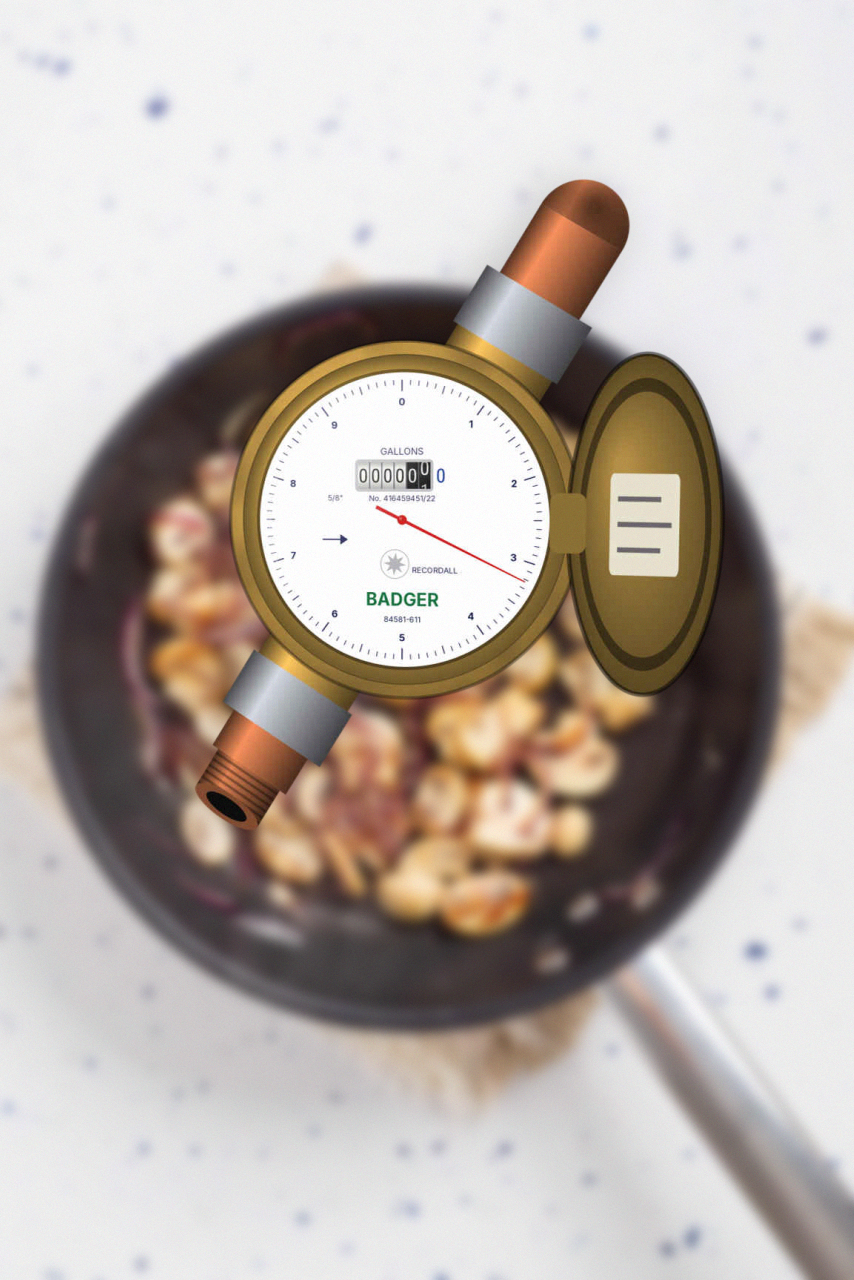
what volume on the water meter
3.2 gal
